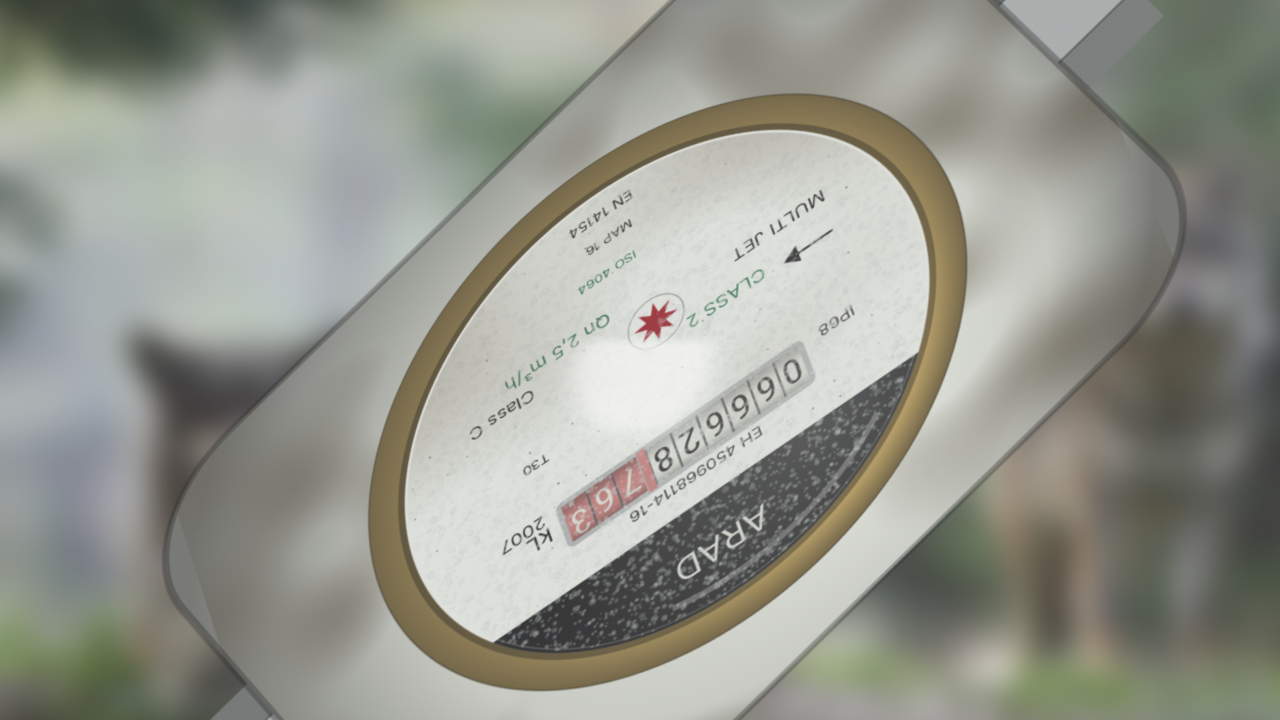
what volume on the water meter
66628.763 kL
